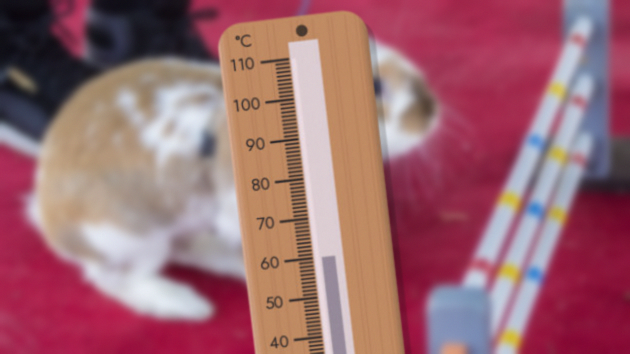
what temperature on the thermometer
60 °C
